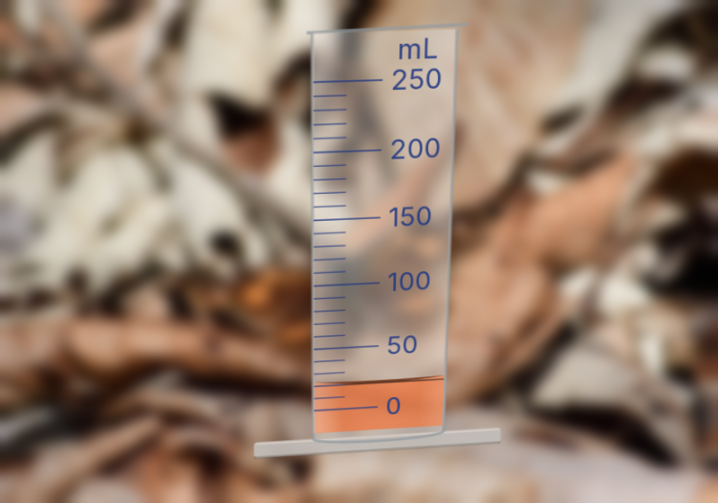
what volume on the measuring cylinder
20 mL
